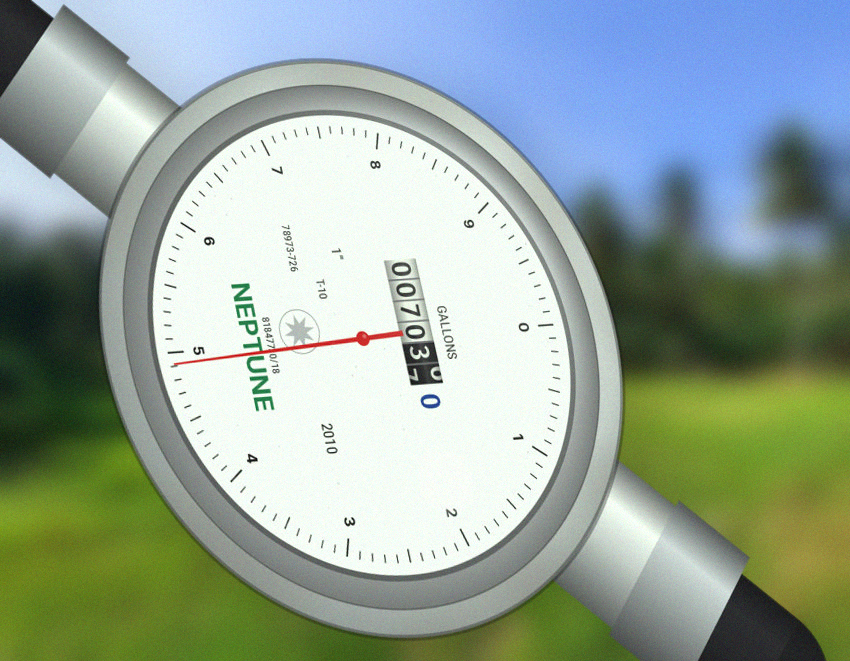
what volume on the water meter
70364.9 gal
